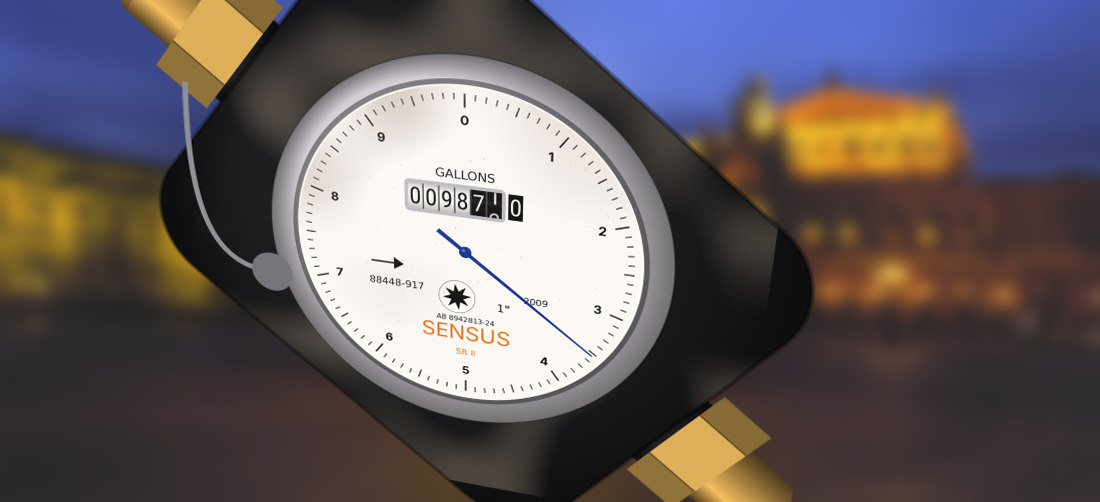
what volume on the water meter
98713.5 gal
